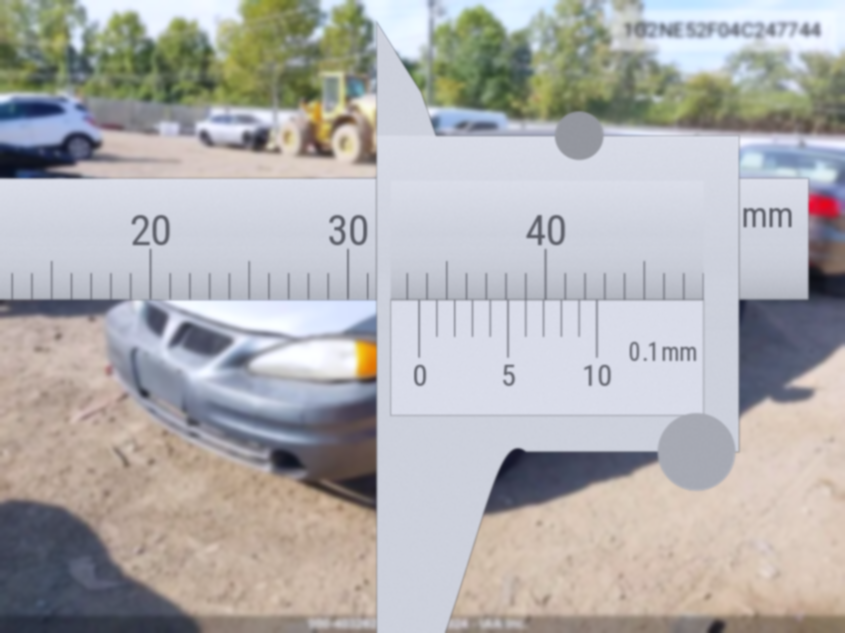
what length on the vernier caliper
33.6 mm
